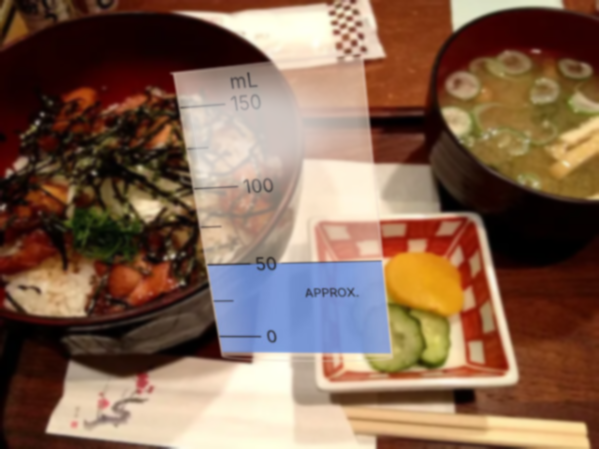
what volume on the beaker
50 mL
